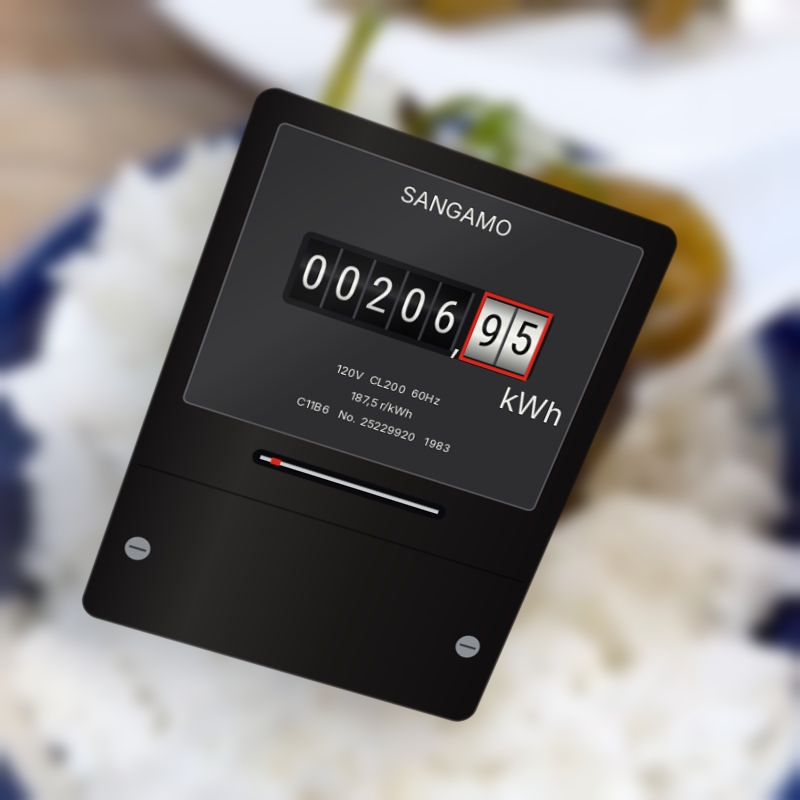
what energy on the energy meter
206.95 kWh
